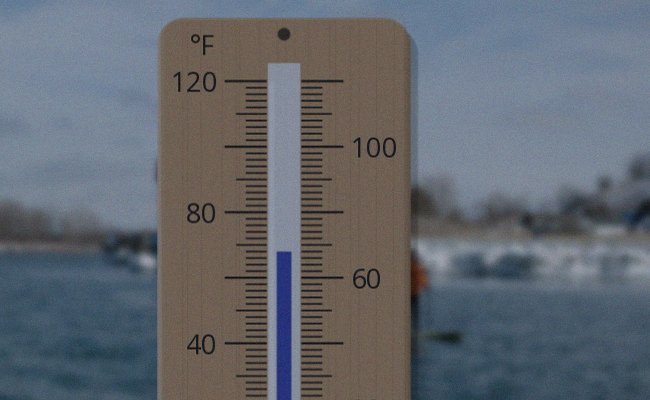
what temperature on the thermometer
68 °F
